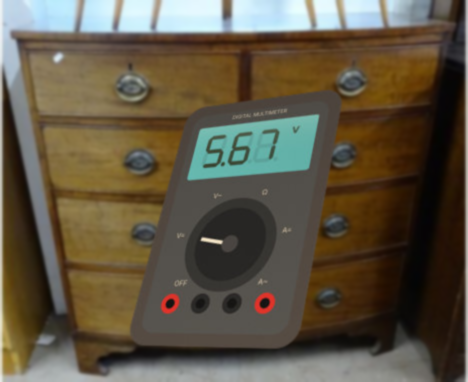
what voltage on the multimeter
5.67 V
